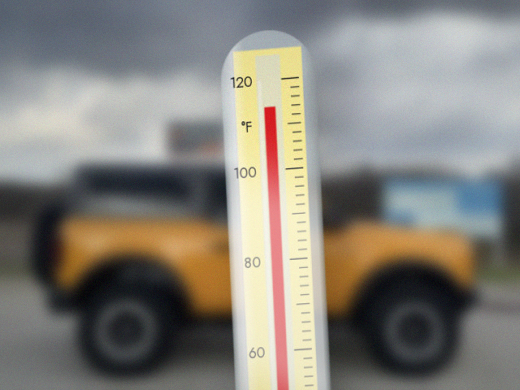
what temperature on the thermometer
114 °F
